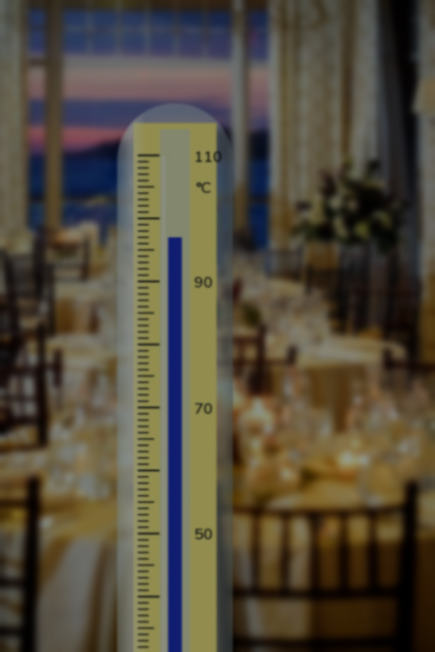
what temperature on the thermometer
97 °C
